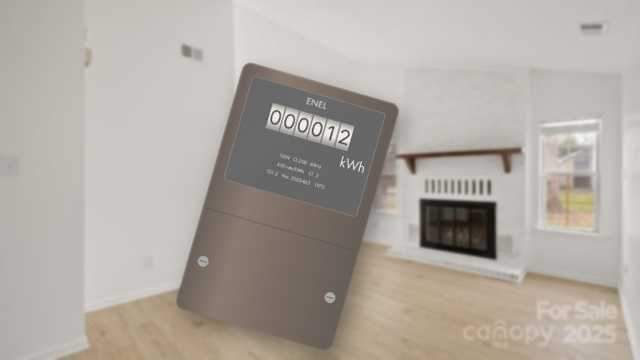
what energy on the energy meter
12 kWh
